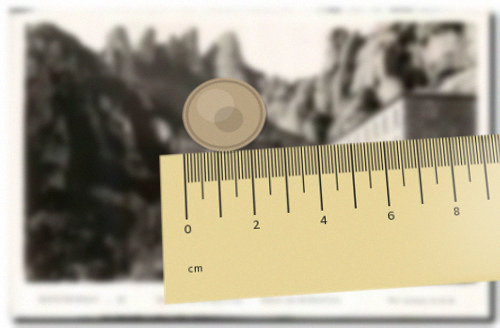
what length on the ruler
2.5 cm
